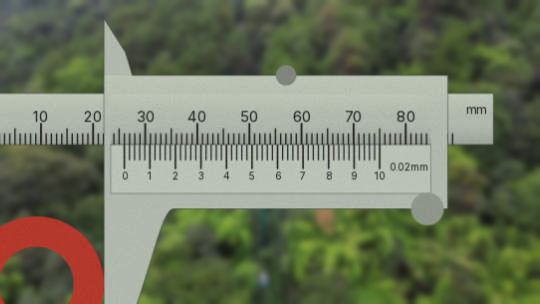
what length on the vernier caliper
26.0 mm
